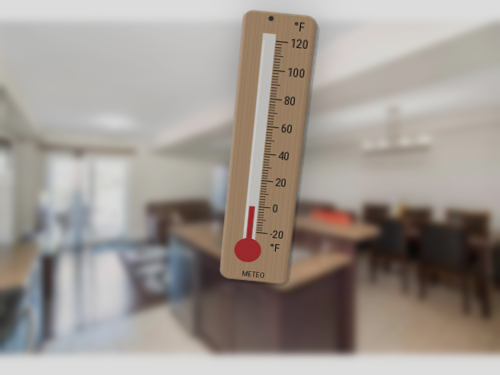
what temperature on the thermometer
0 °F
